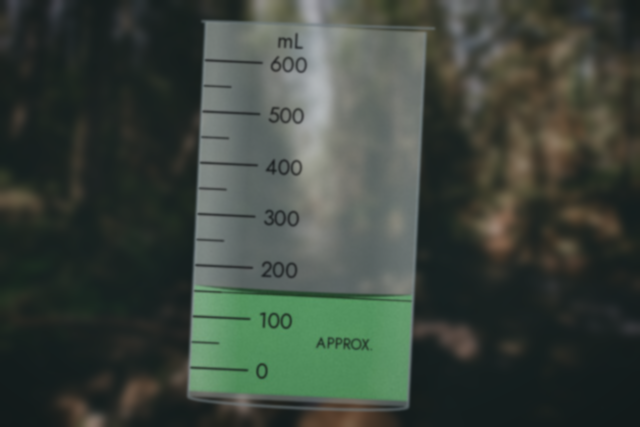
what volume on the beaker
150 mL
